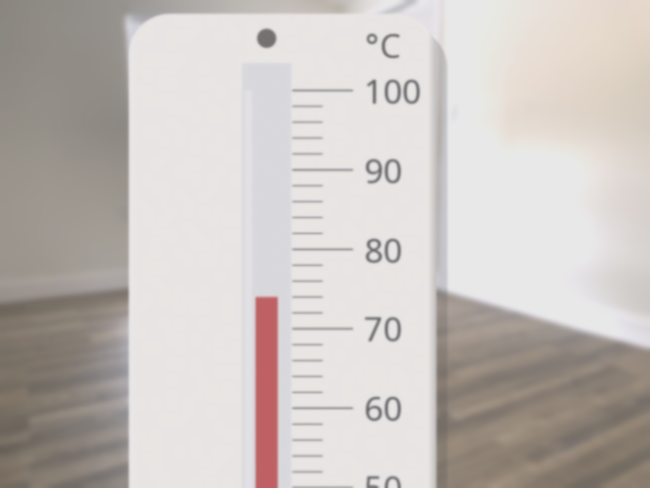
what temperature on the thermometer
74 °C
